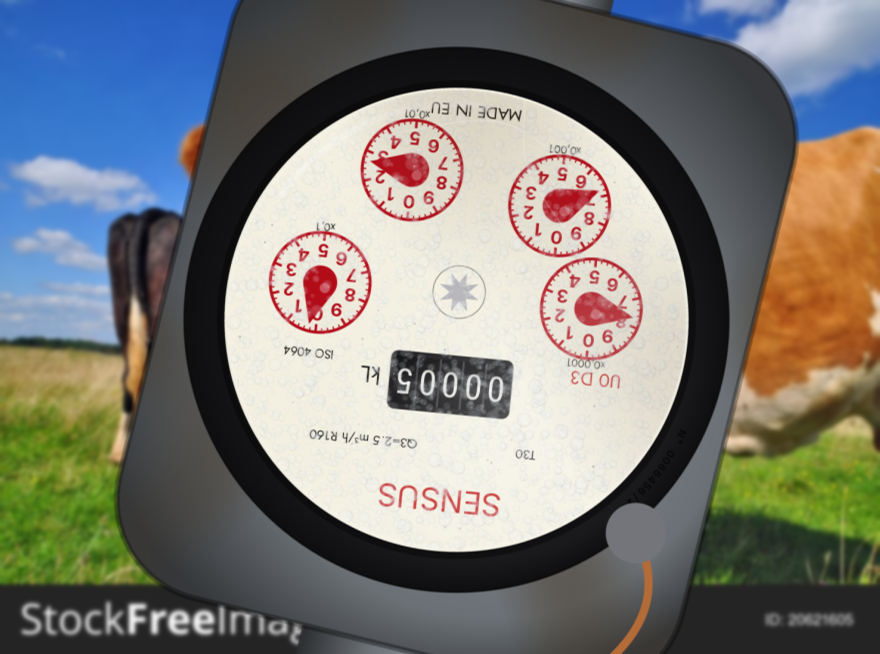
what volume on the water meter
5.0267 kL
